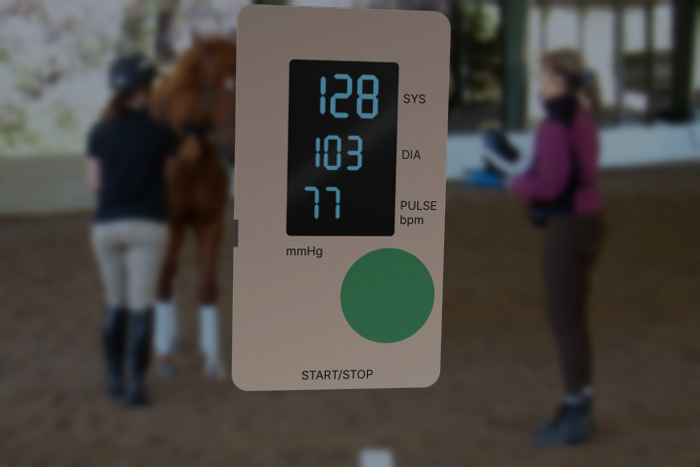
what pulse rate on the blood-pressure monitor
77 bpm
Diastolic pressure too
103 mmHg
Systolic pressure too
128 mmHg
